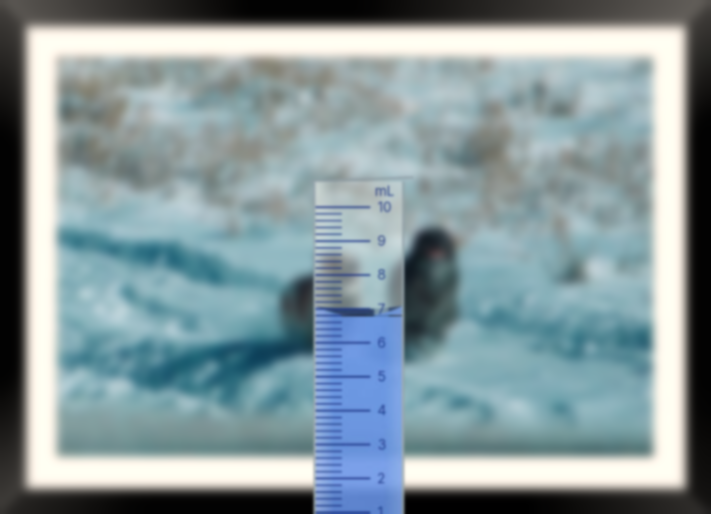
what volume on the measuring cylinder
6.8 mL
